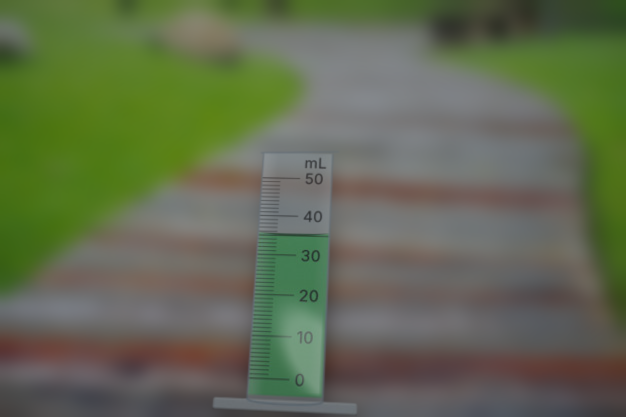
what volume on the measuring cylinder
35 mL
